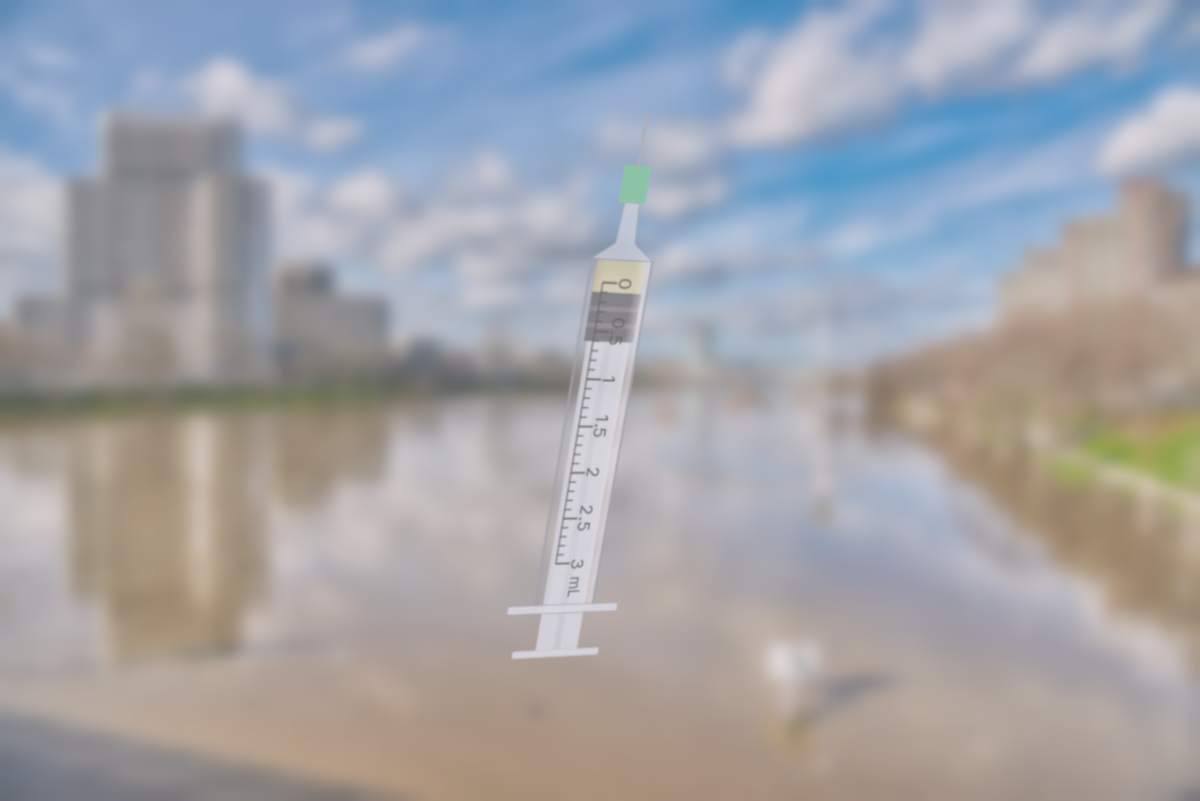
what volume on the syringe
0.1 mL
